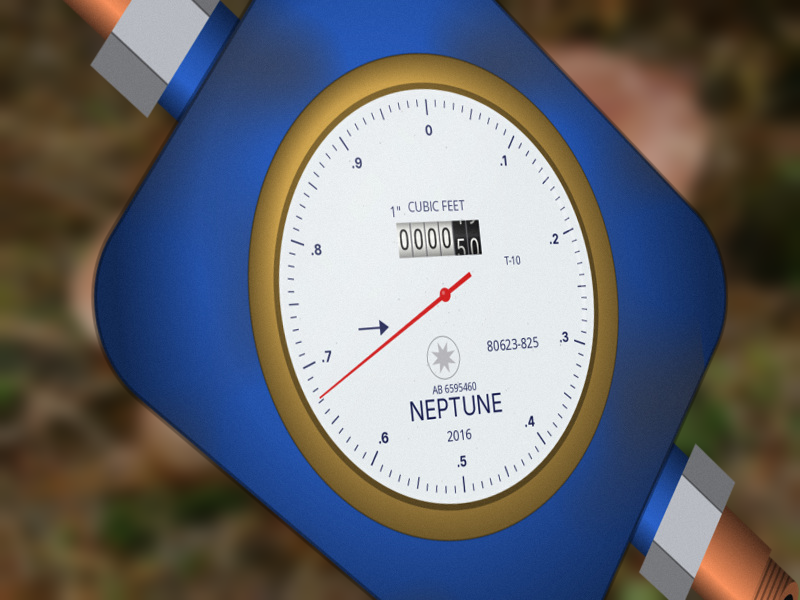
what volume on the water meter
49.67 ft³
